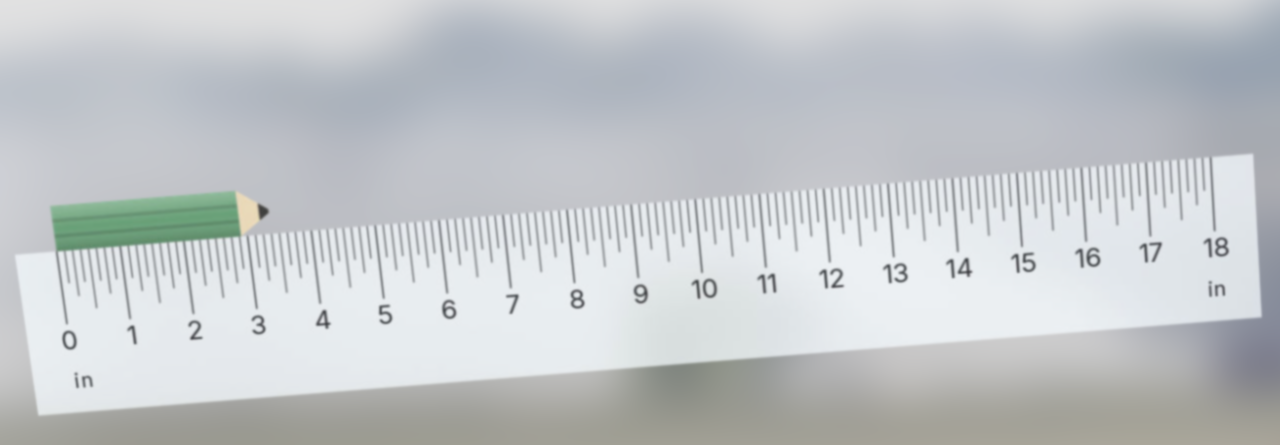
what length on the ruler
3.375 in
